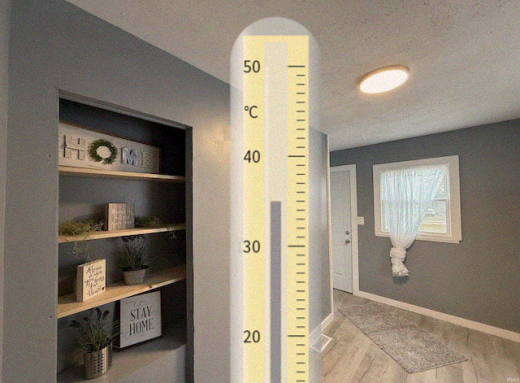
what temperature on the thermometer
35 °C
